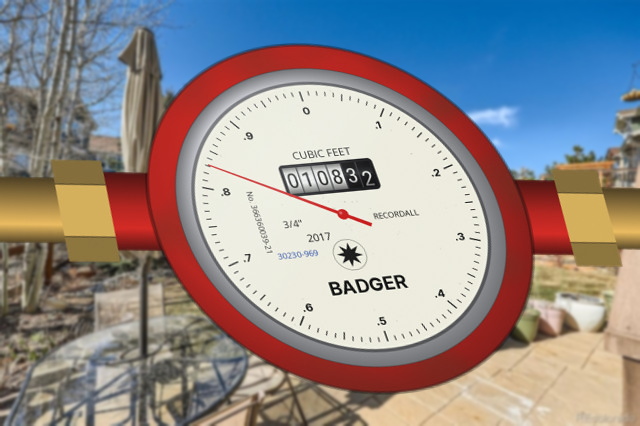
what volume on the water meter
10831.83 ft³
